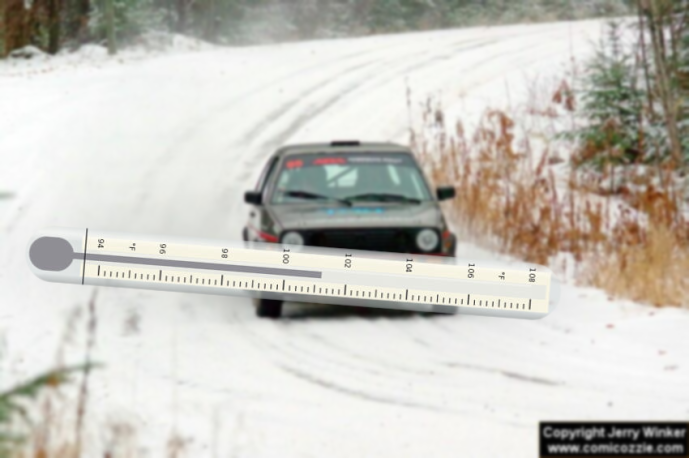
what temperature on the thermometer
101.2 °F
